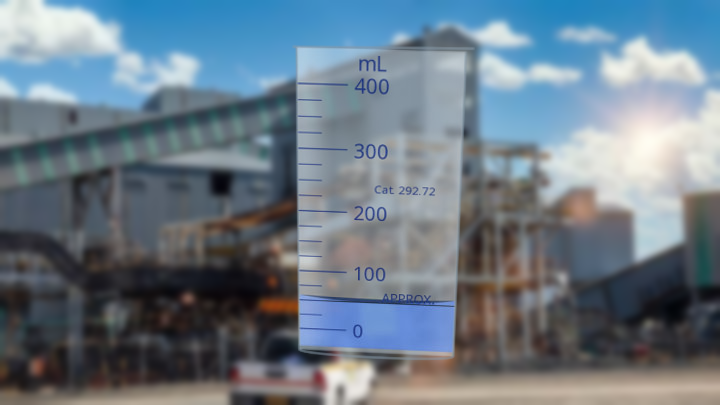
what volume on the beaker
50 mL
